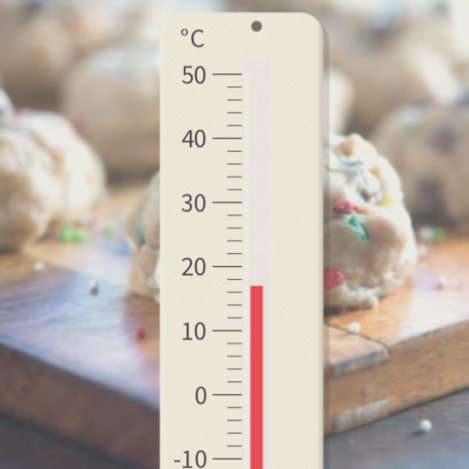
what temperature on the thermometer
17 °C
